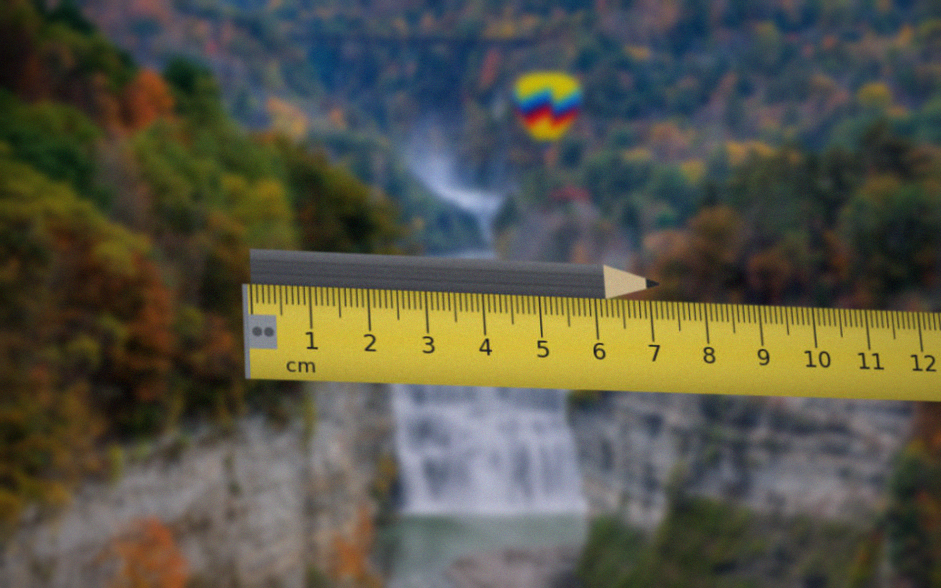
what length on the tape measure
7.2 cm
